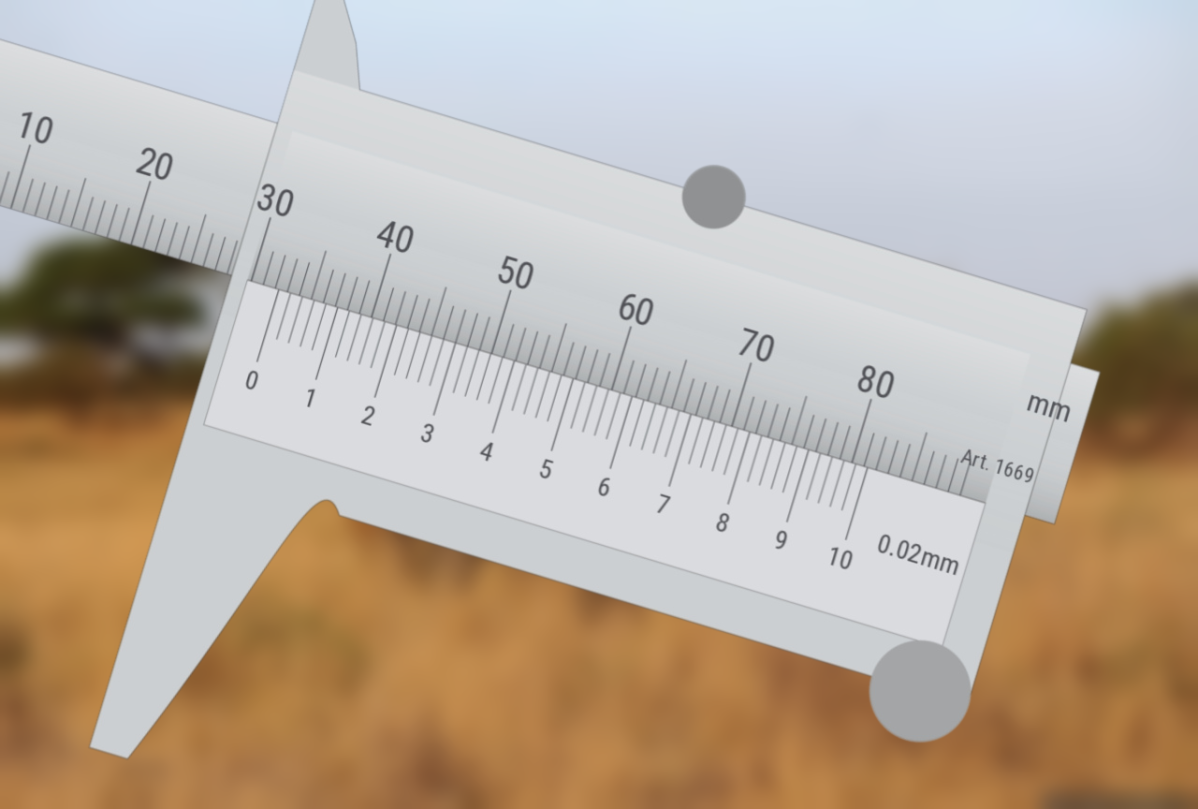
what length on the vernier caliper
32.3 mm
